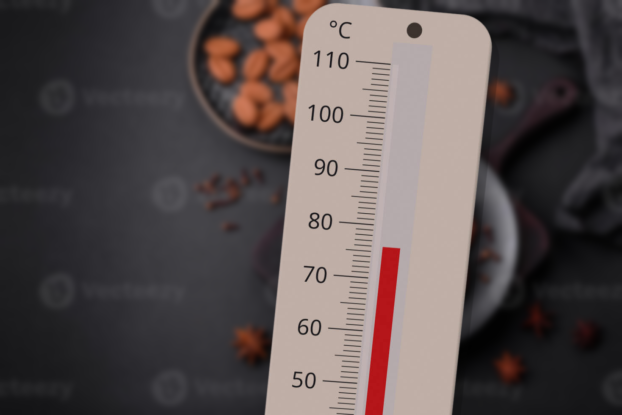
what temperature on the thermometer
76 °C
